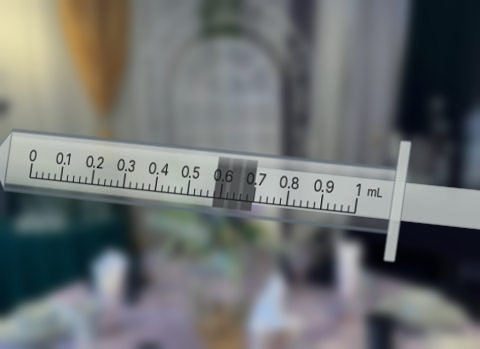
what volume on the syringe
0.58 mL
